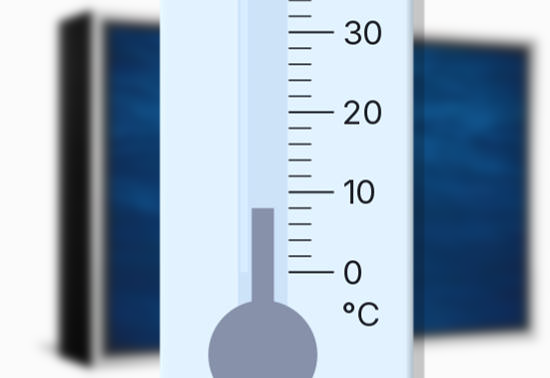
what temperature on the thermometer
8 °C
